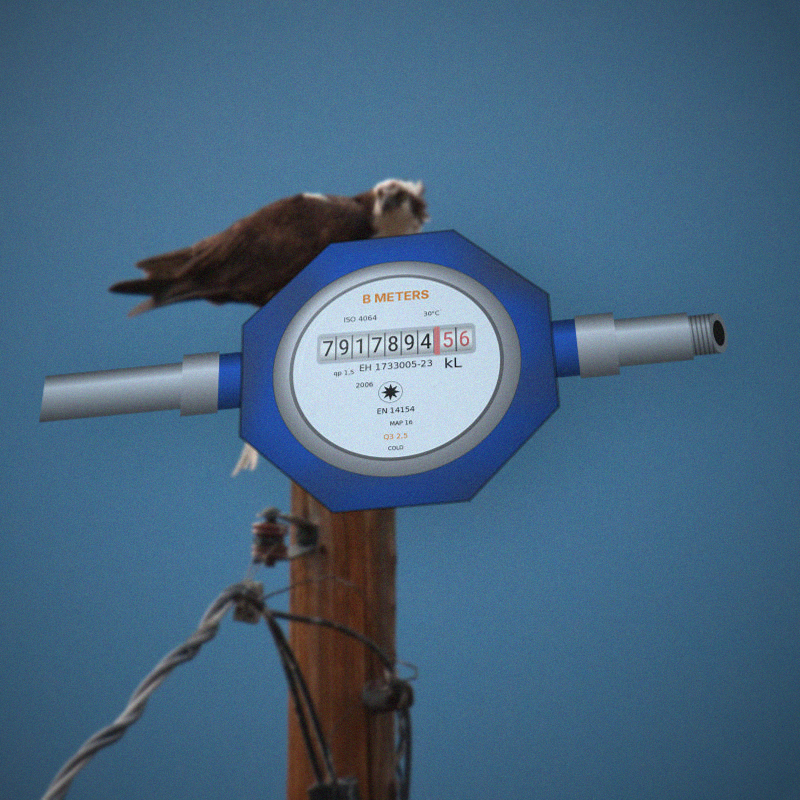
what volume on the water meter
7917894.56 kL
